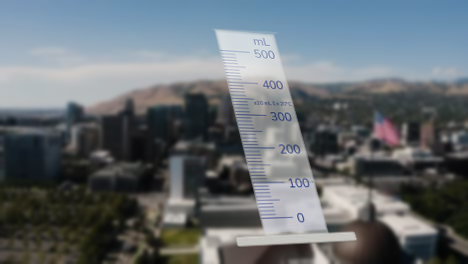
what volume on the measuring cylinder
100 mL
